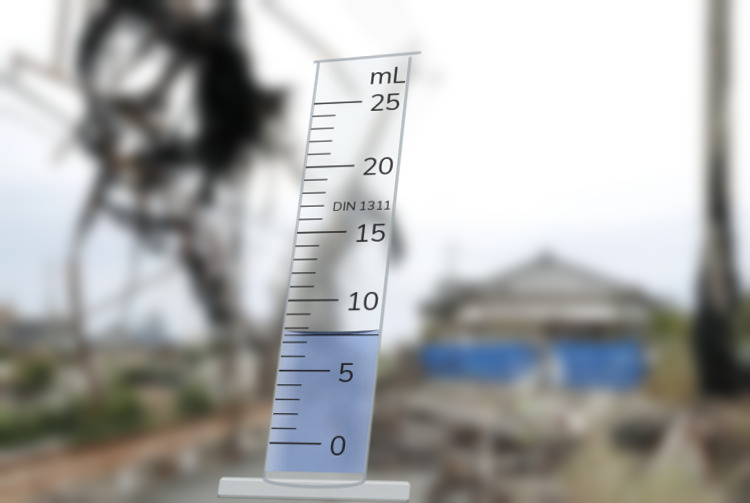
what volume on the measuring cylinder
7.5 mL
